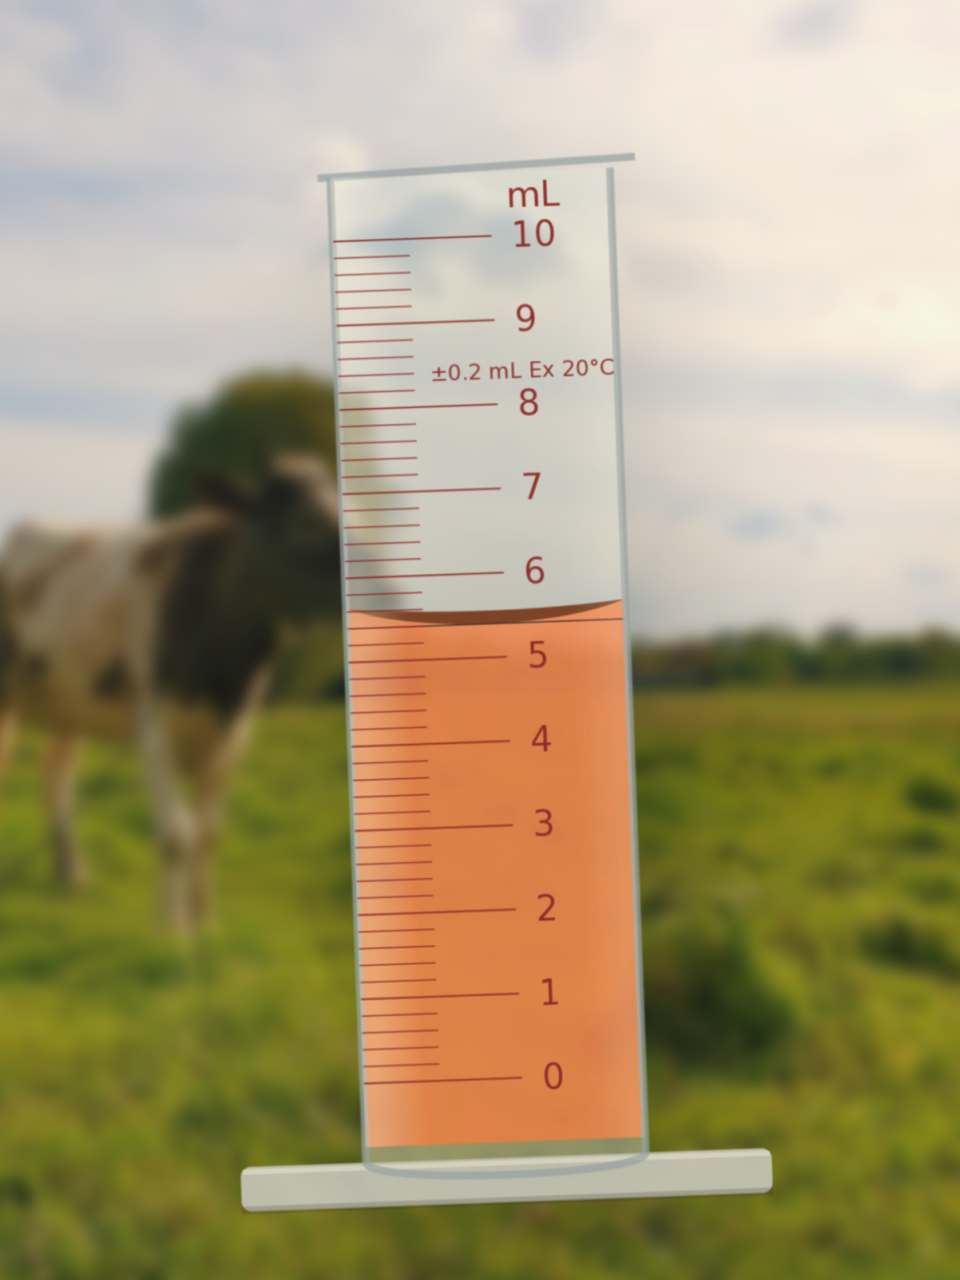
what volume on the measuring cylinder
5.4 mL
